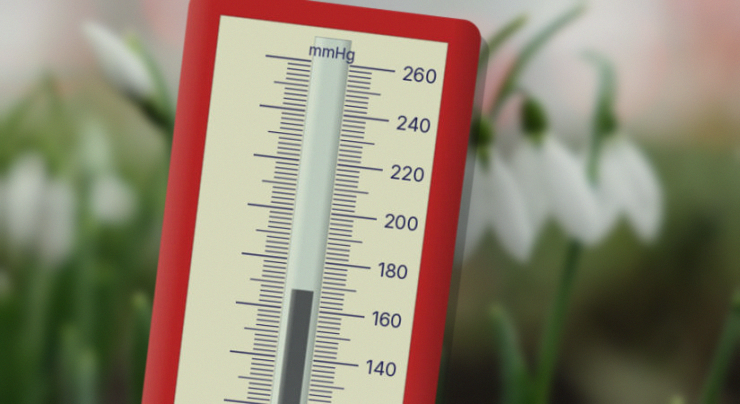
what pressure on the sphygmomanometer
168 mmHg
